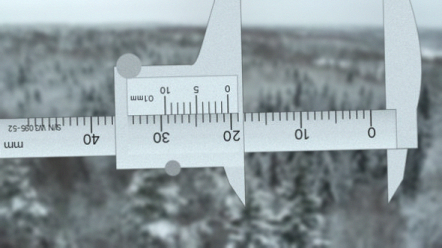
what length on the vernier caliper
20.4 mm
